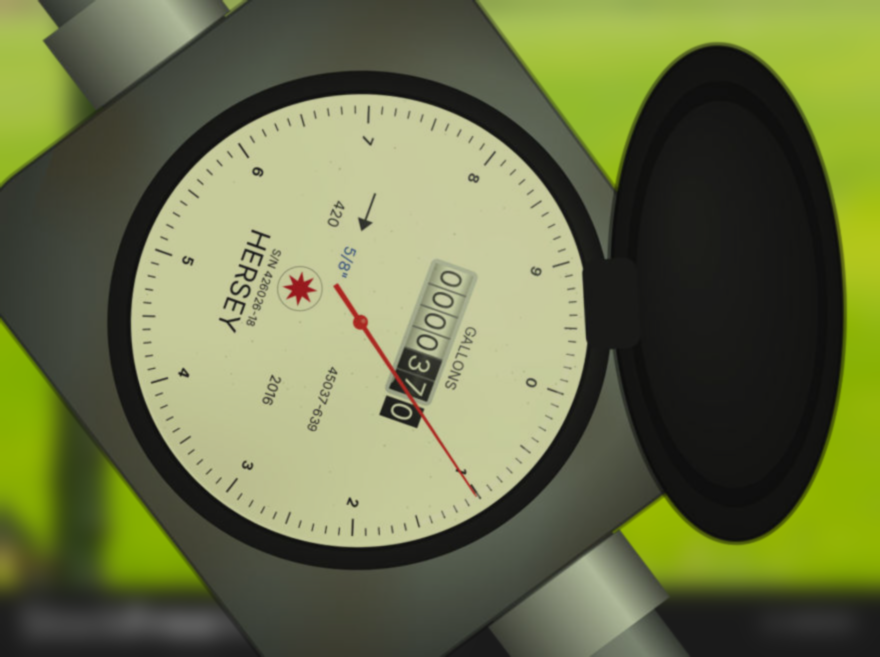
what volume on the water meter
371.0 gal
